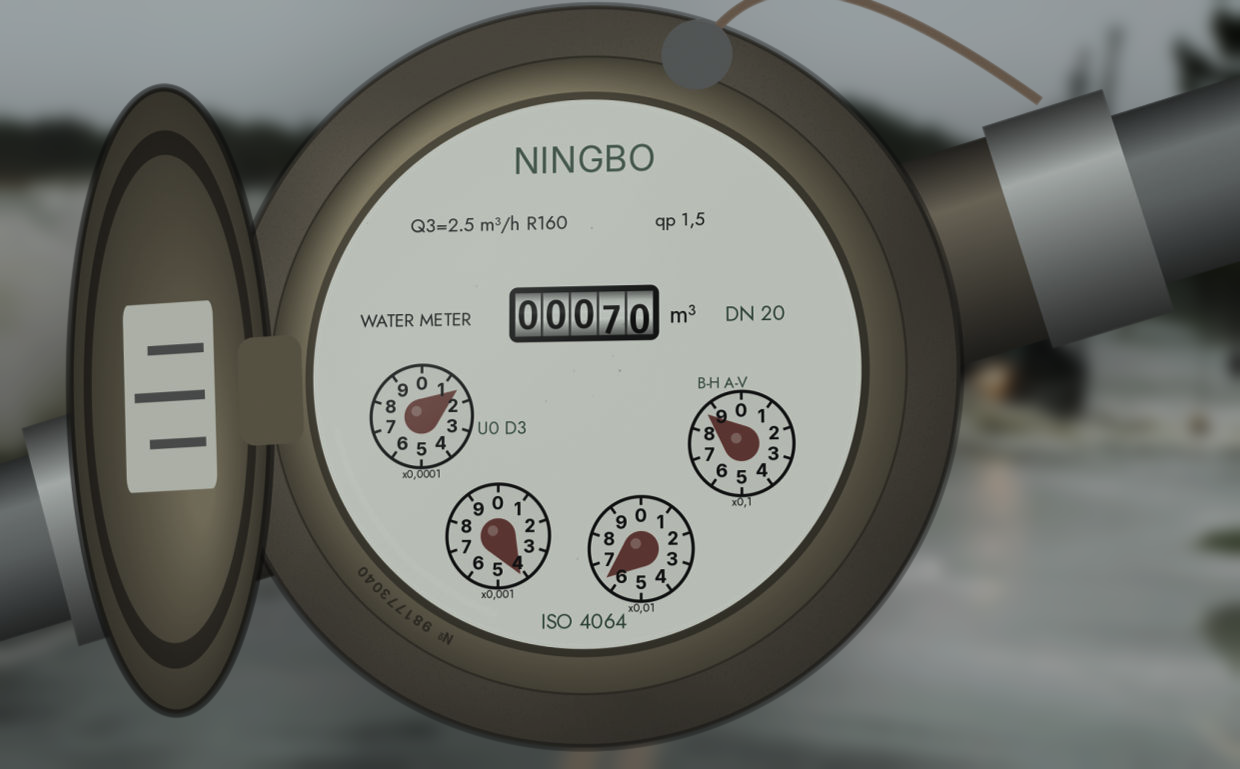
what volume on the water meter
69.8641 m³
